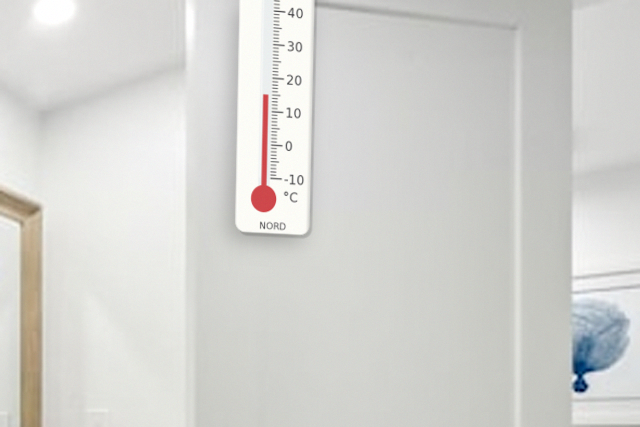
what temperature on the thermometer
15 °C
